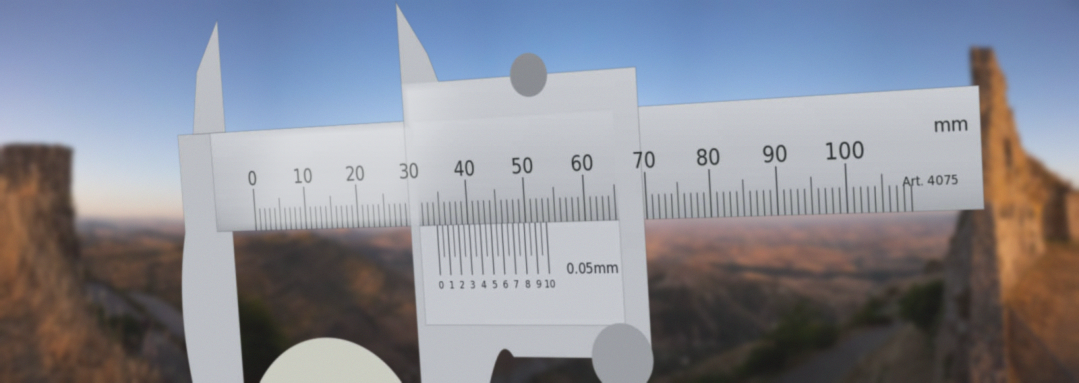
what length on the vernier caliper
34.5 mm
